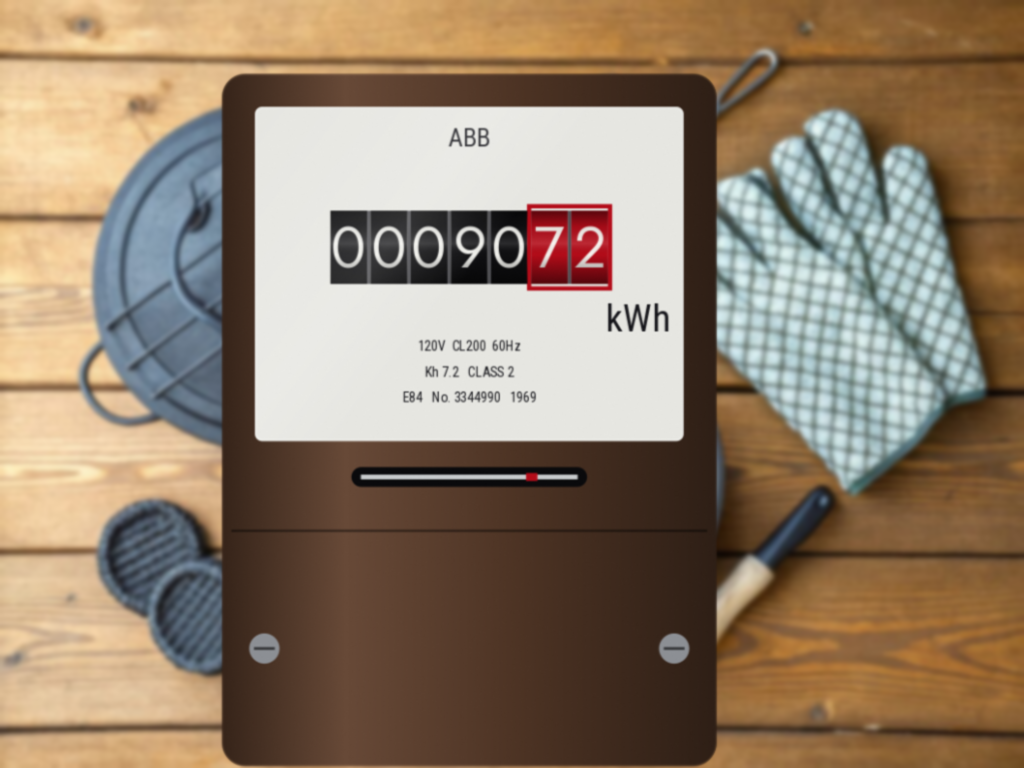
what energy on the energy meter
90.72 kWh
